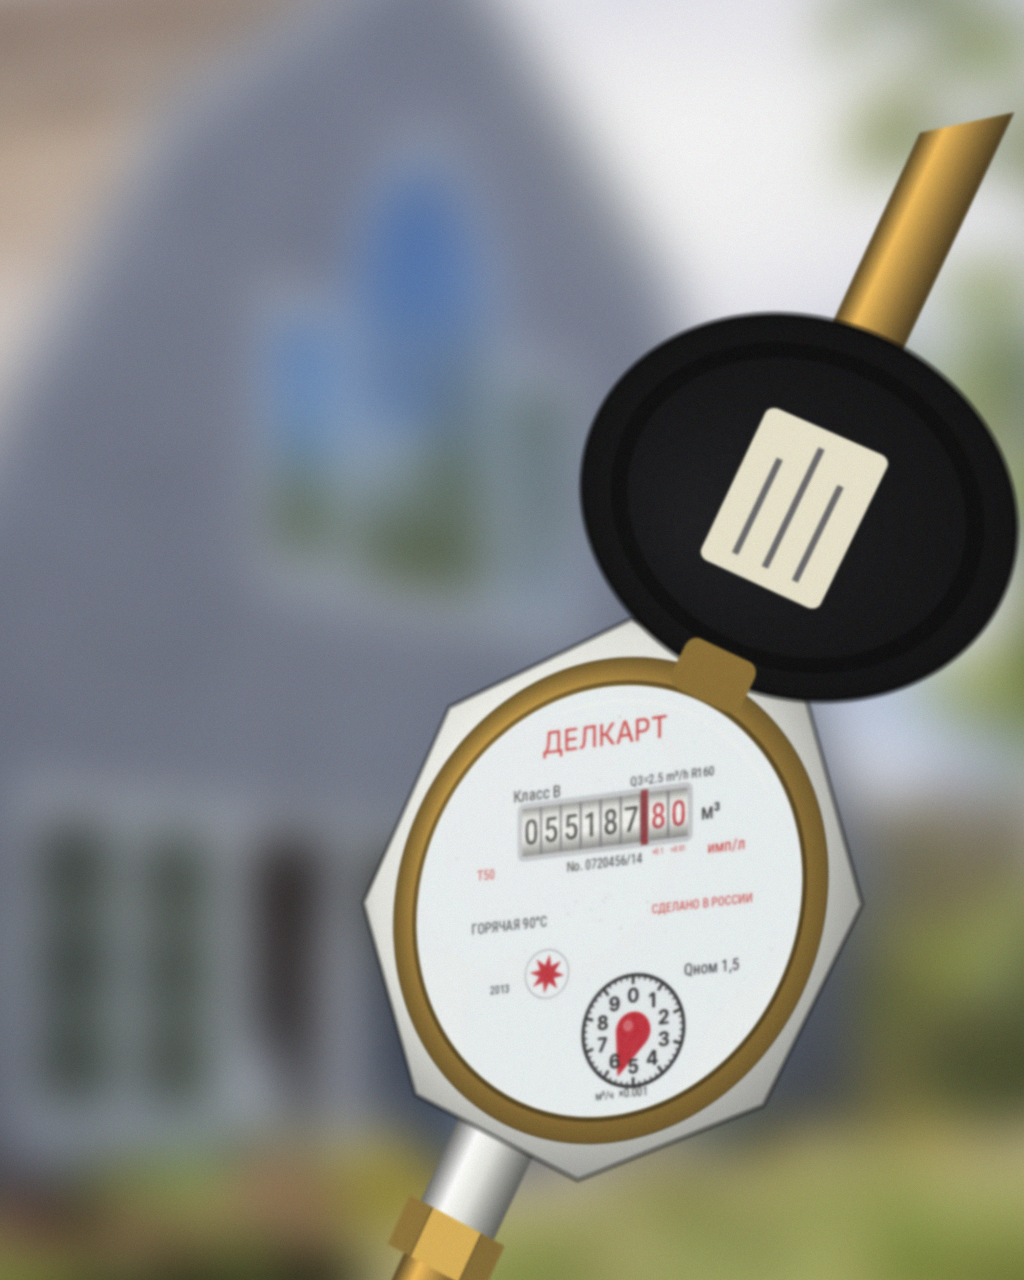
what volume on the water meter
55187.805 m³
